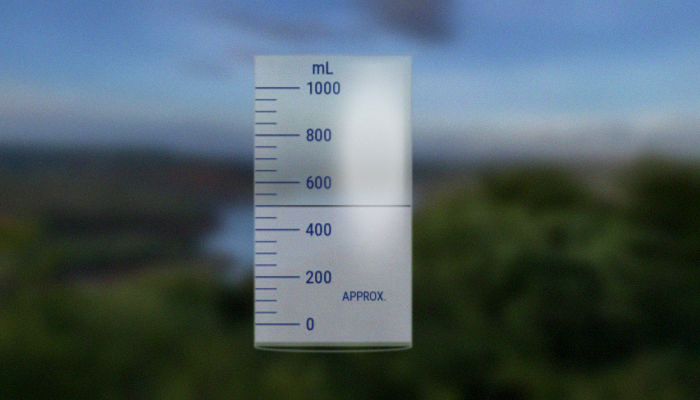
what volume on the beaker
500 mL
